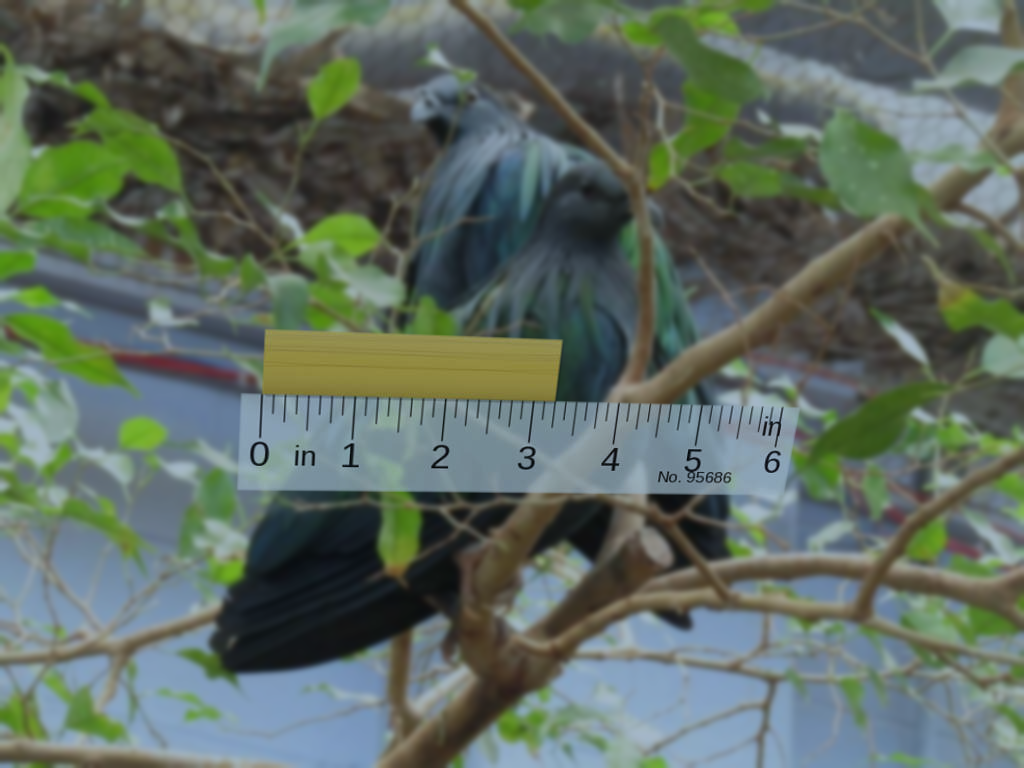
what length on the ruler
3.25 in
